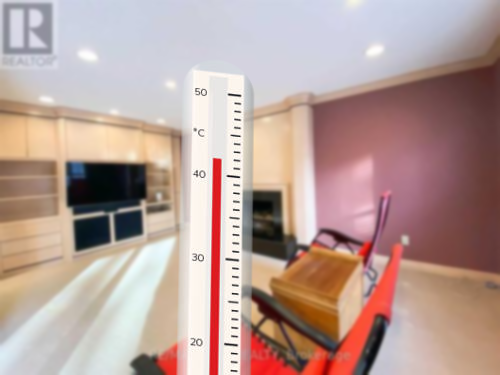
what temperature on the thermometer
42 °C
